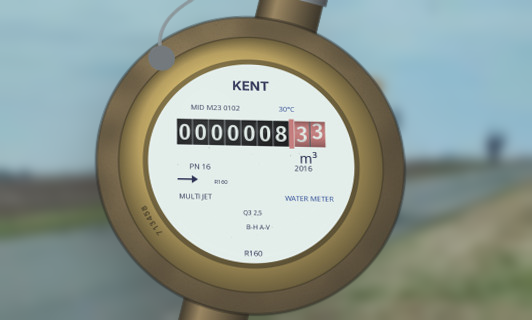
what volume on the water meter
8.33 m³
